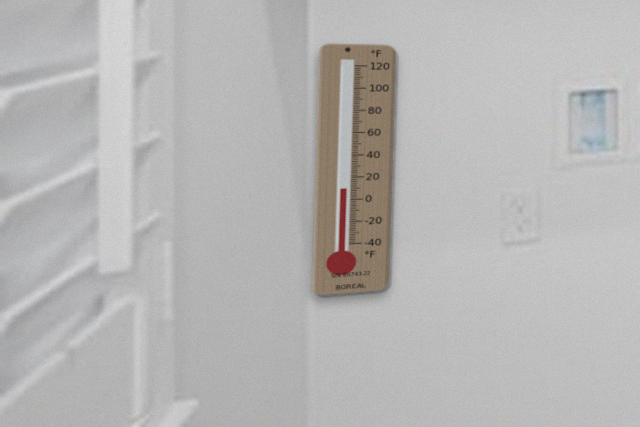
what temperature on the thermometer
10 °F
